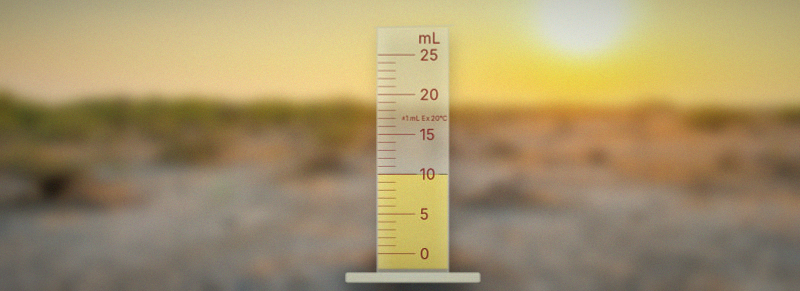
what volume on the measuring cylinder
10 mL
